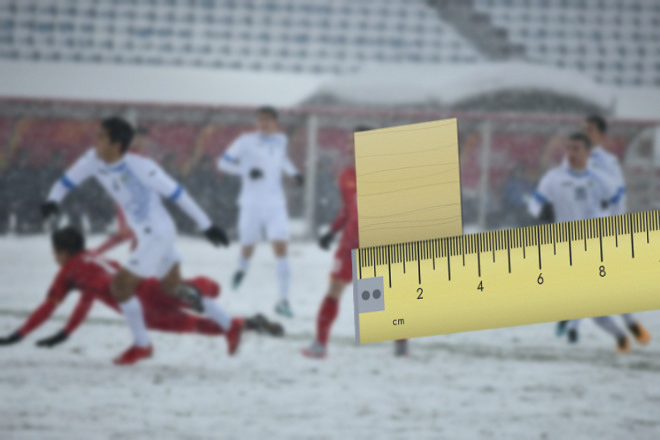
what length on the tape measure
3.5 cm
